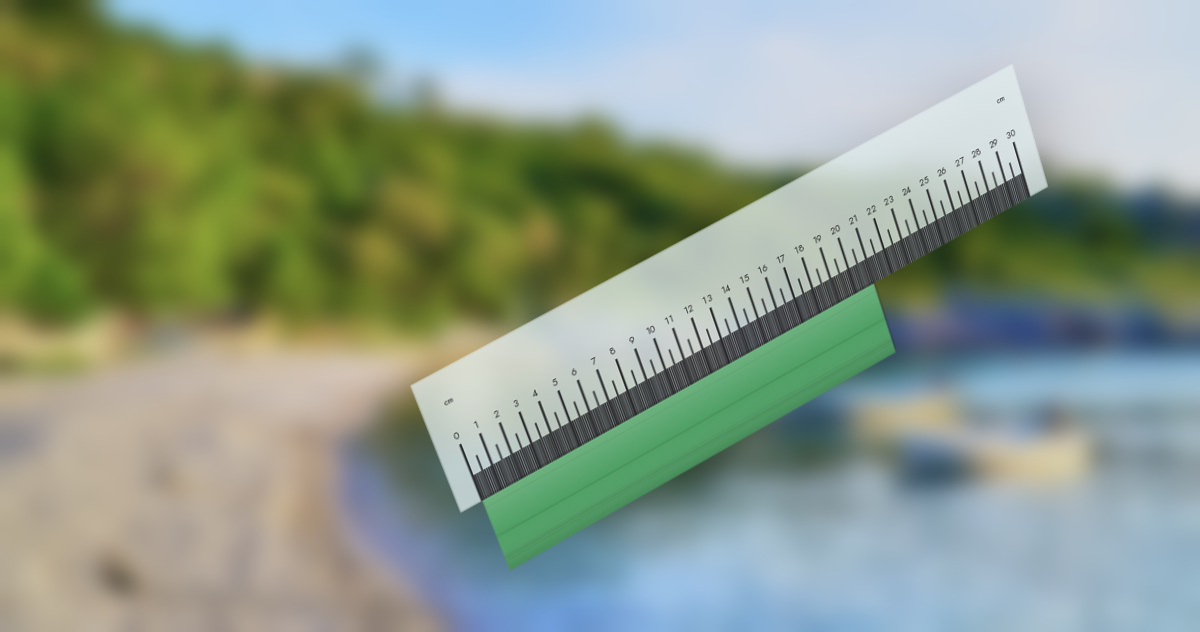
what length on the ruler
21 cm
